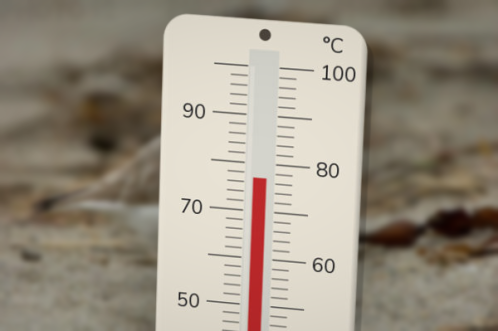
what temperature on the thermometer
77 °C
